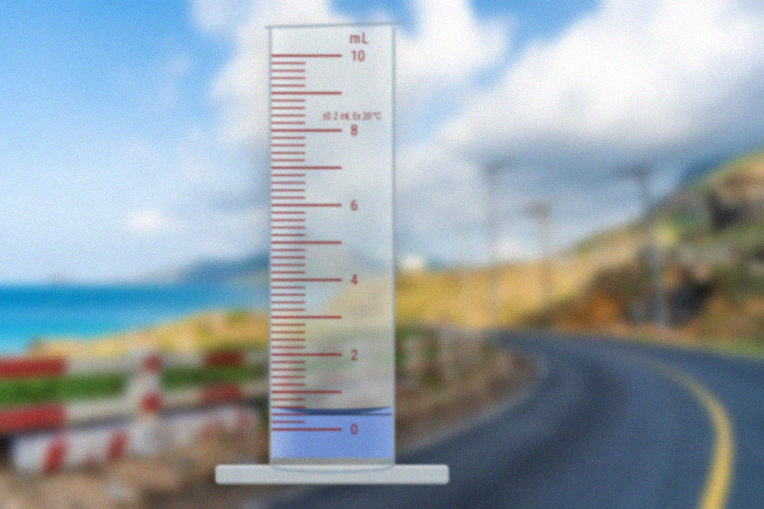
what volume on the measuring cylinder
0.4 mL
